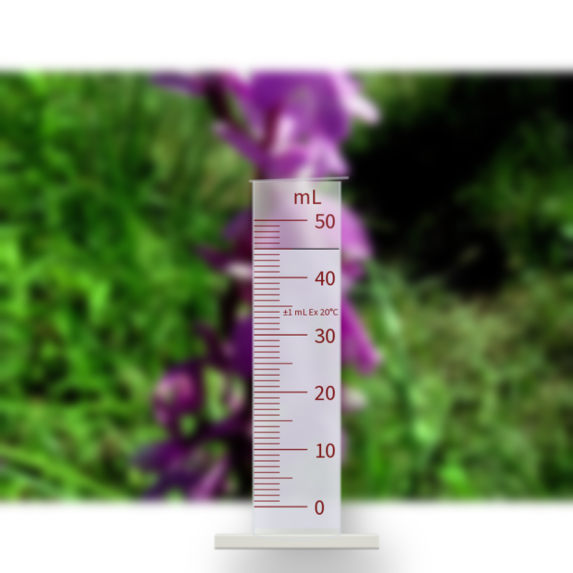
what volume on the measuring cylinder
45 mL
